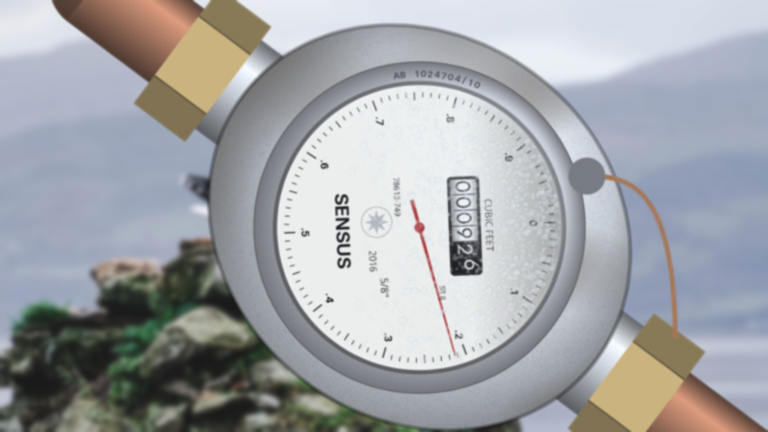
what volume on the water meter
926.21 ft³
